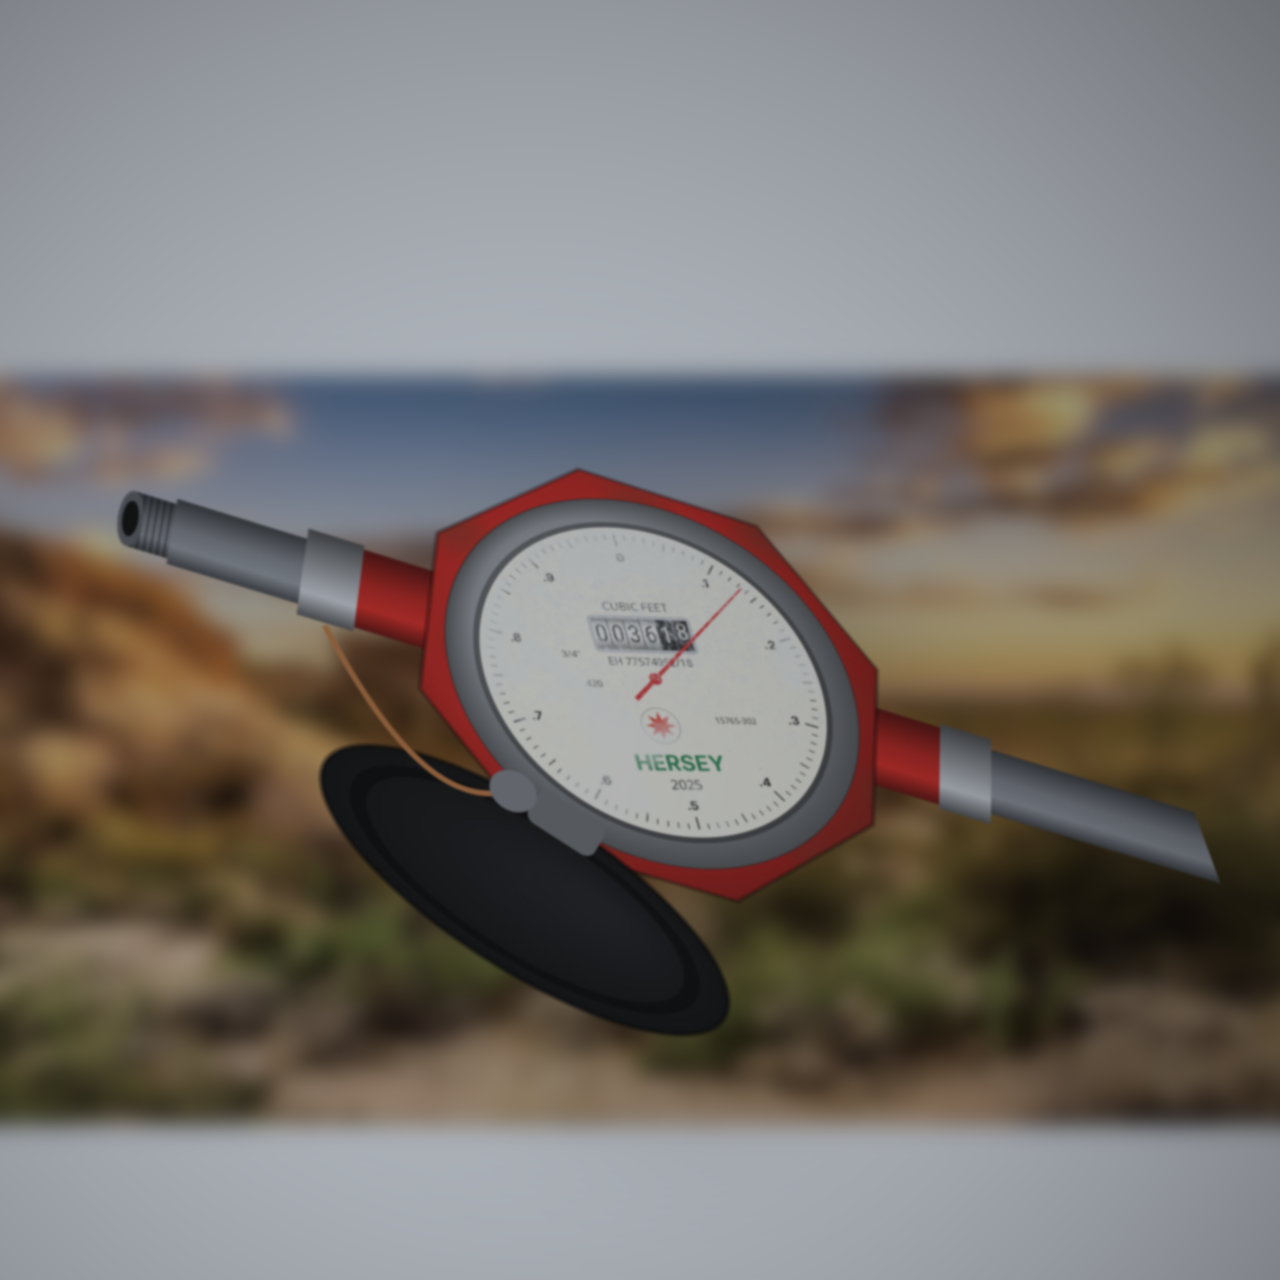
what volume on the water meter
3618.13 ft³
